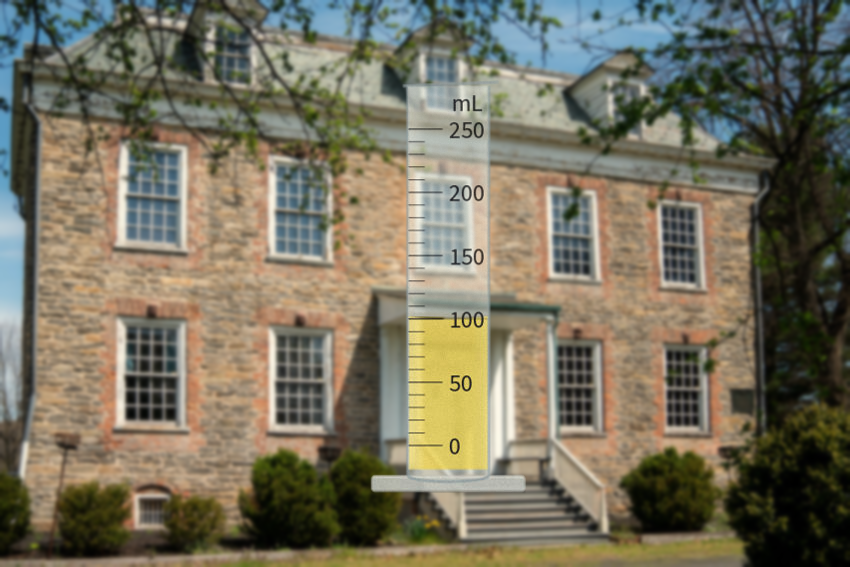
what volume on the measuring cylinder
100 mL
